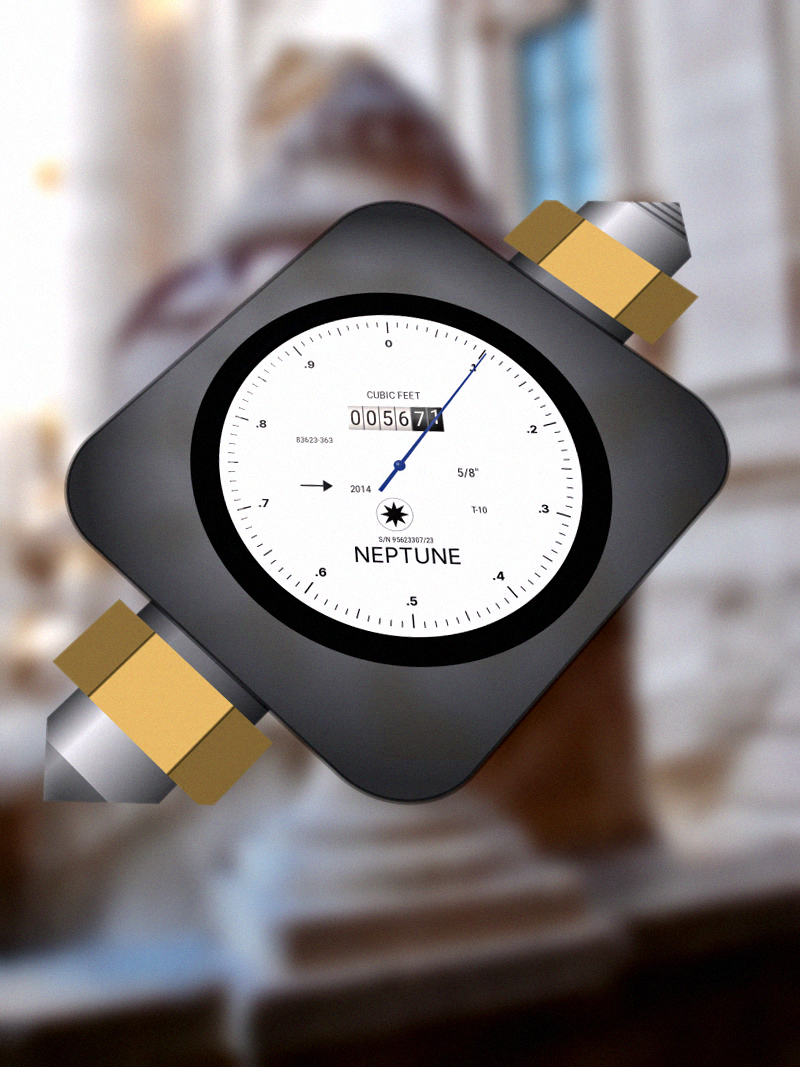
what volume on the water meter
5671.10 ft³
